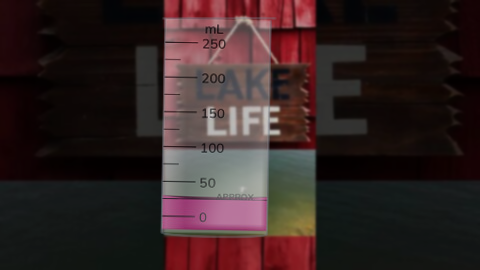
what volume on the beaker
25 mL
